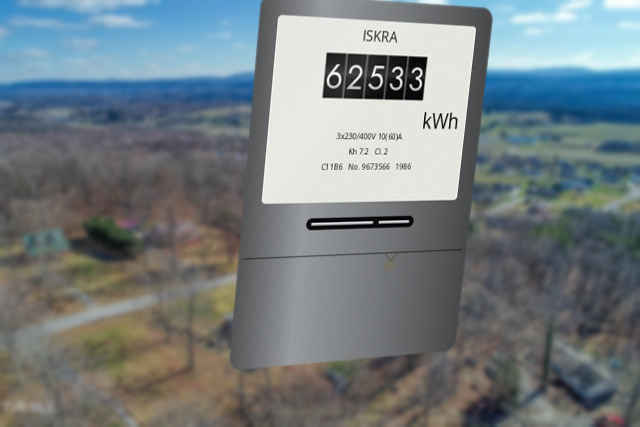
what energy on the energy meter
62533 kWh
